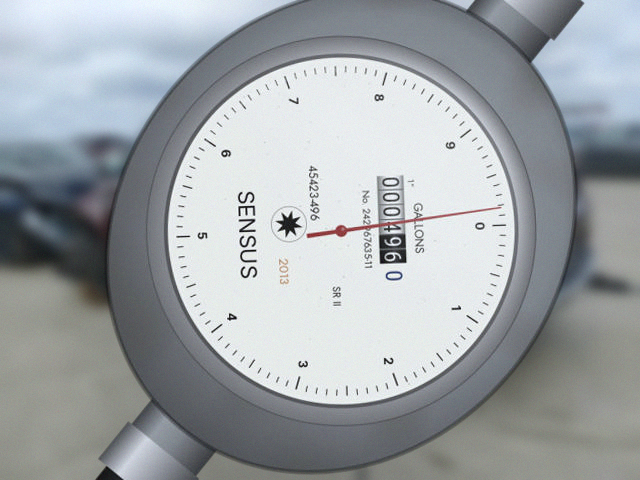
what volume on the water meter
4959.8 gal
